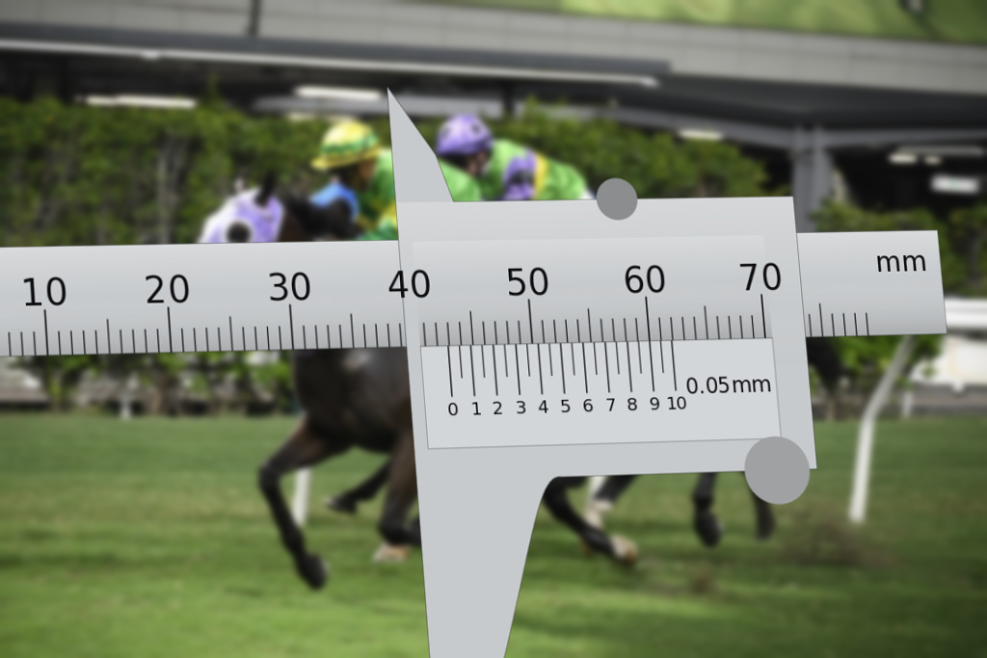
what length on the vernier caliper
42.9 mm
